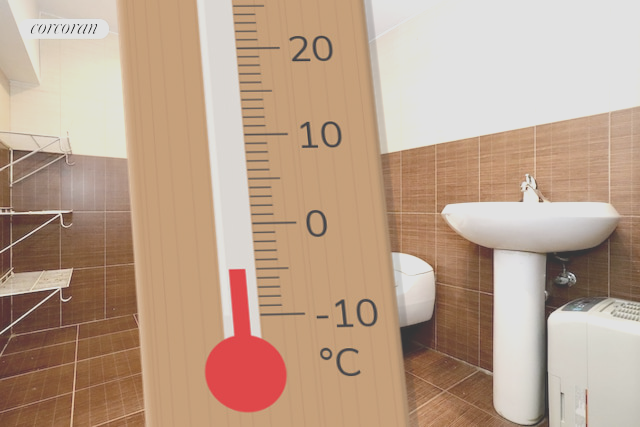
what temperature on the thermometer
-5 °C
